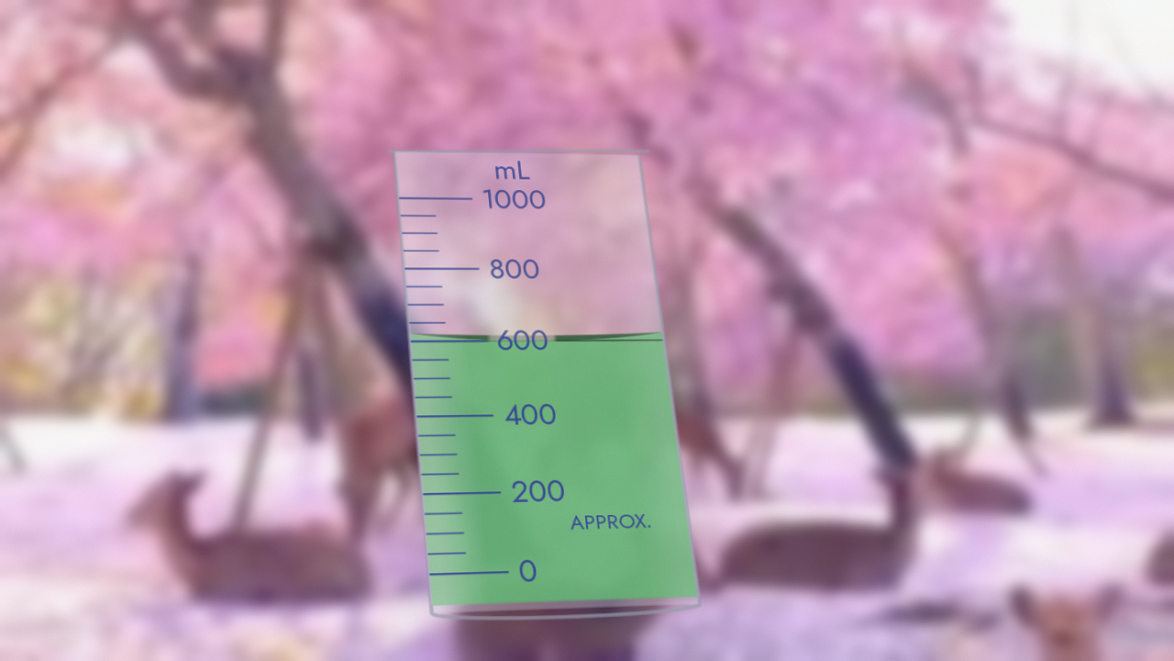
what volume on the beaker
600 mL
